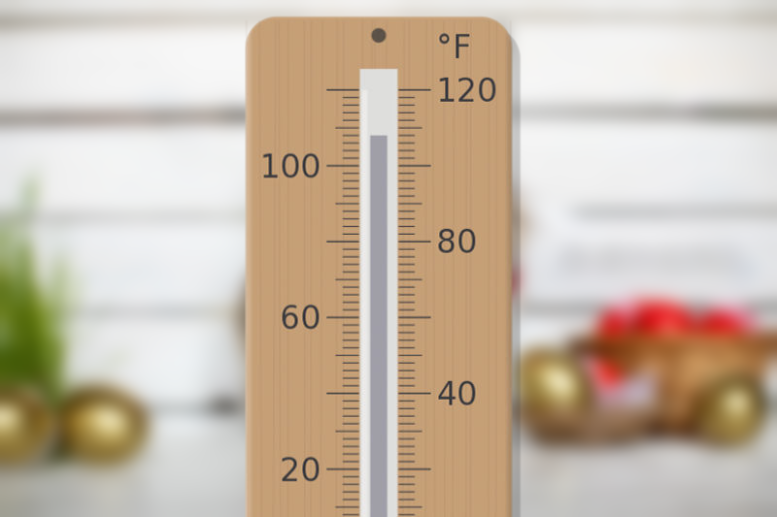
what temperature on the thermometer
108 °F
